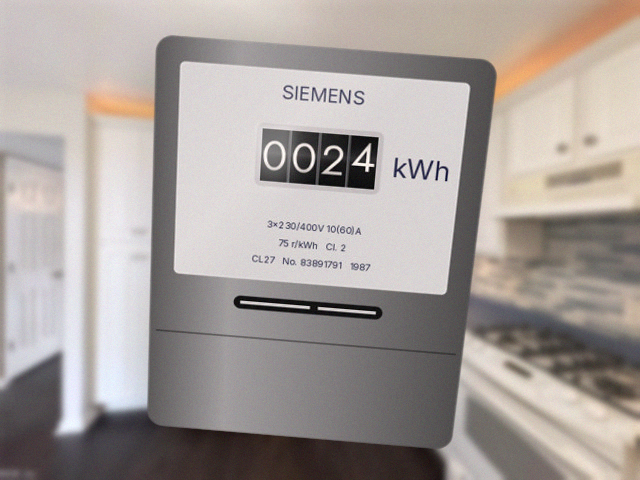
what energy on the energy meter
24 kWh
